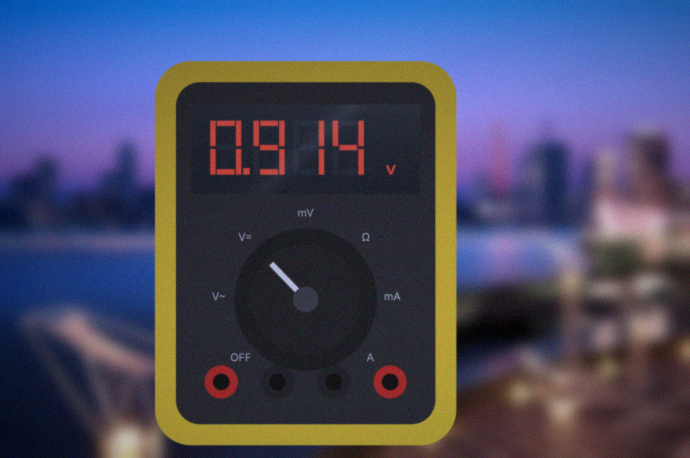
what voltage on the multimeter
0.914 V
